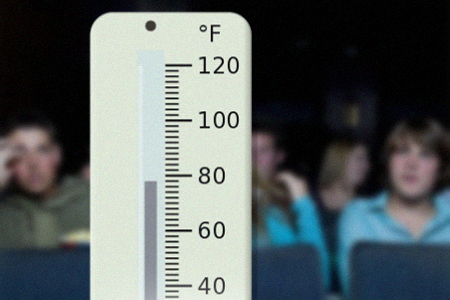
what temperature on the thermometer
78 °F
